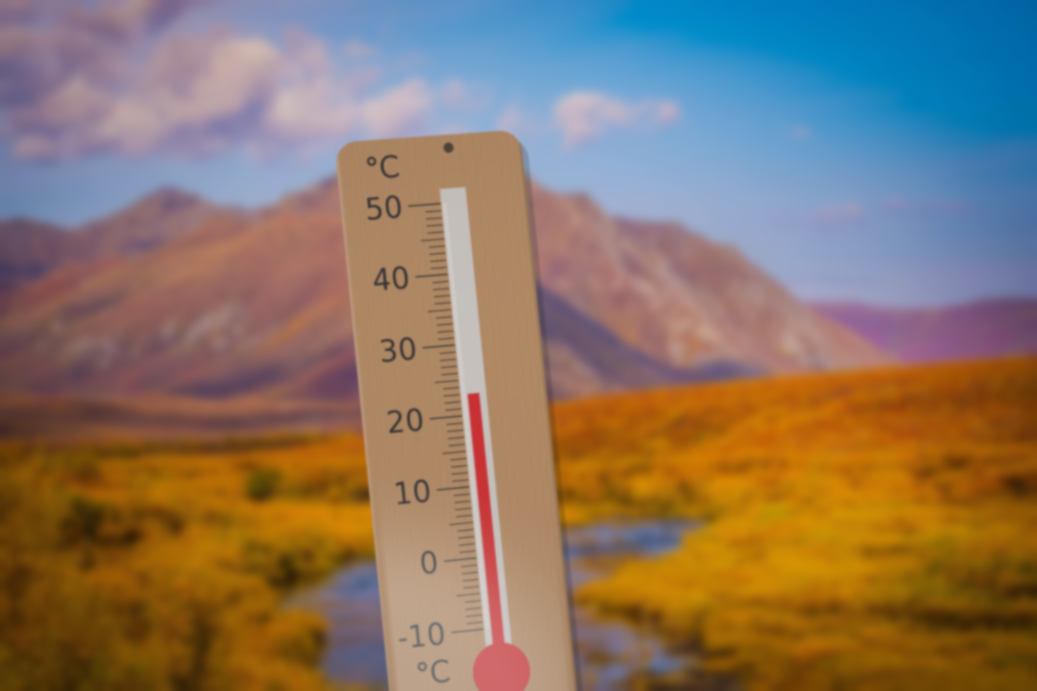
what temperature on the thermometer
23 °C
